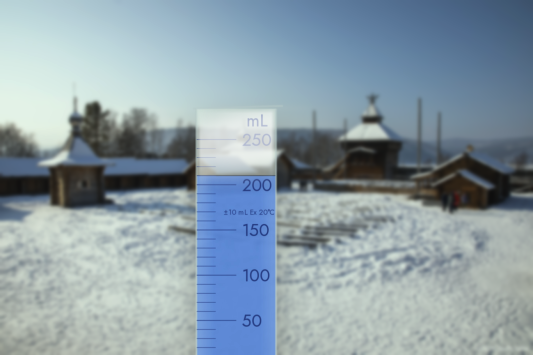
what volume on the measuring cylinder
210 mL
